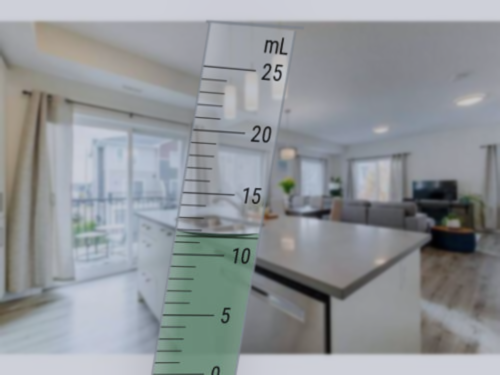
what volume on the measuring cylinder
11.5 mL
